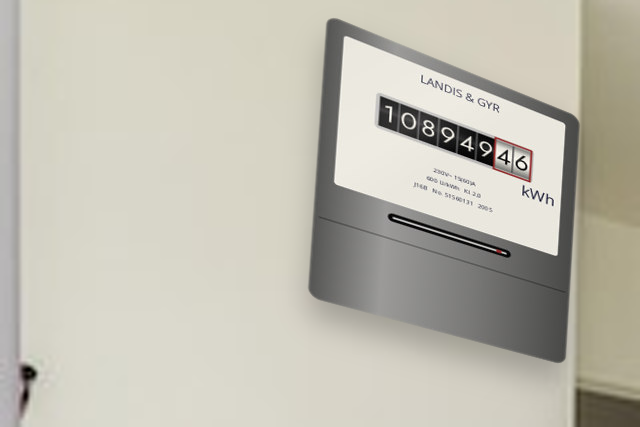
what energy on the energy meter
108949.46 kWh
